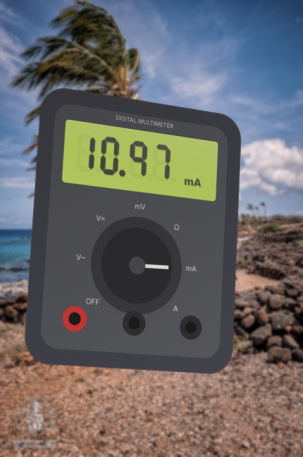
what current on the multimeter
10.97 mA
